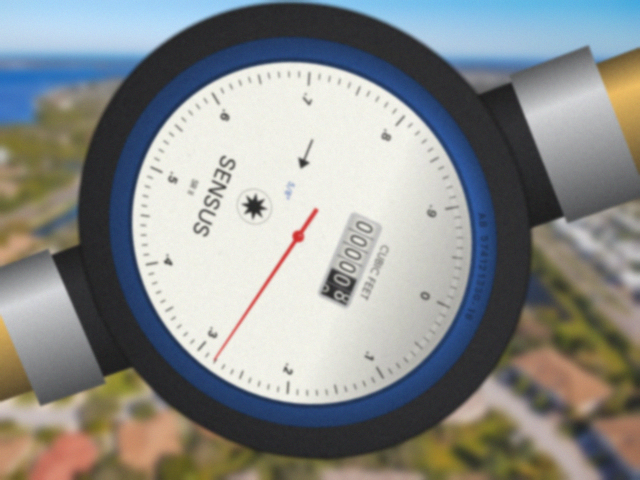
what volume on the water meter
8.28 ft³
